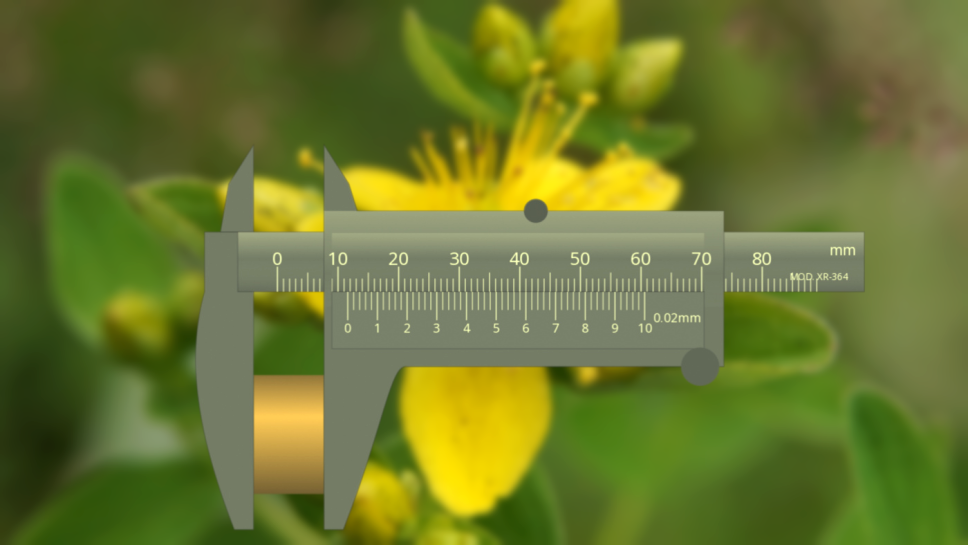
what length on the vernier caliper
11.6 mm
